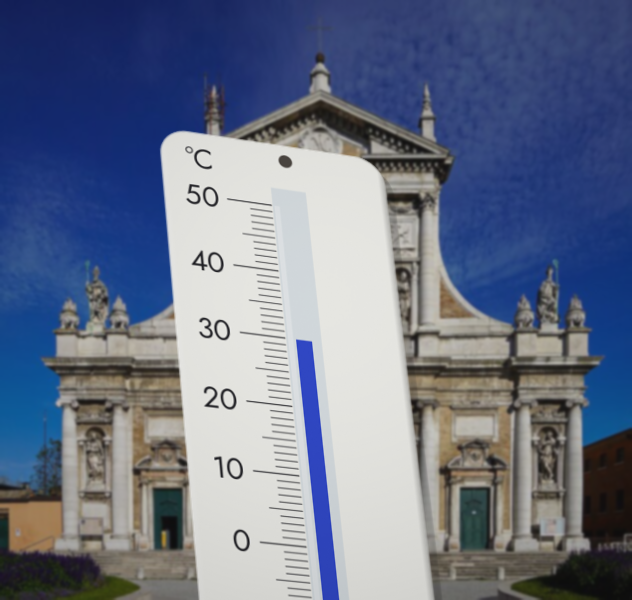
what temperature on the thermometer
30 °C
